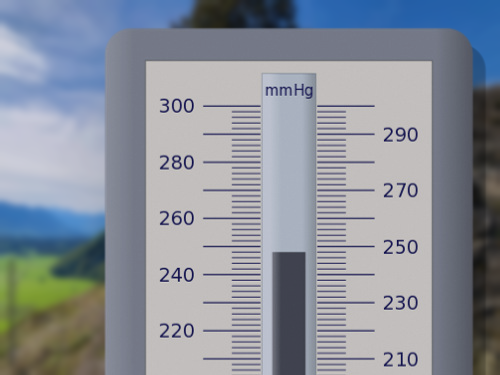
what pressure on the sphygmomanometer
248 mmHg
